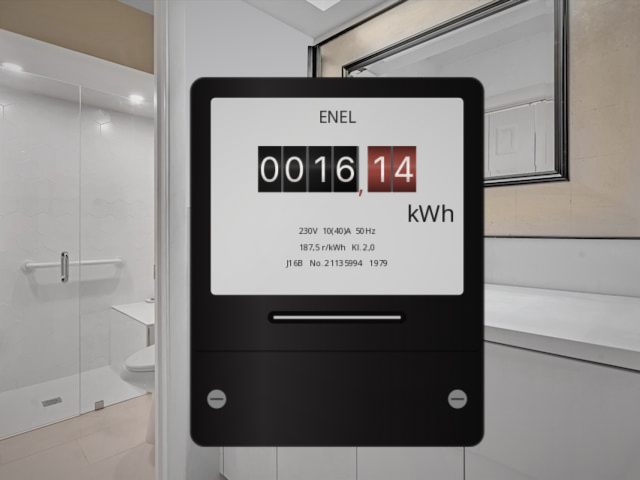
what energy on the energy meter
16.14 kWh
